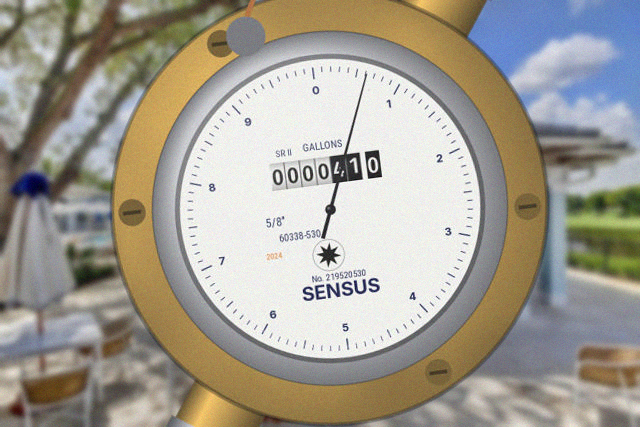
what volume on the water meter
410.6 gal
